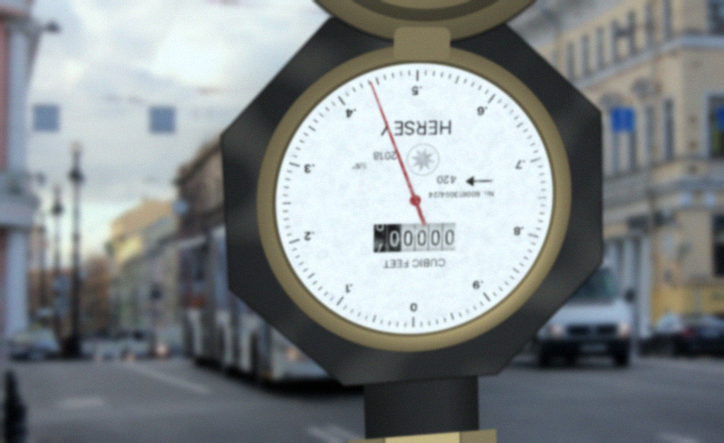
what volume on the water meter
7.44 ft³
